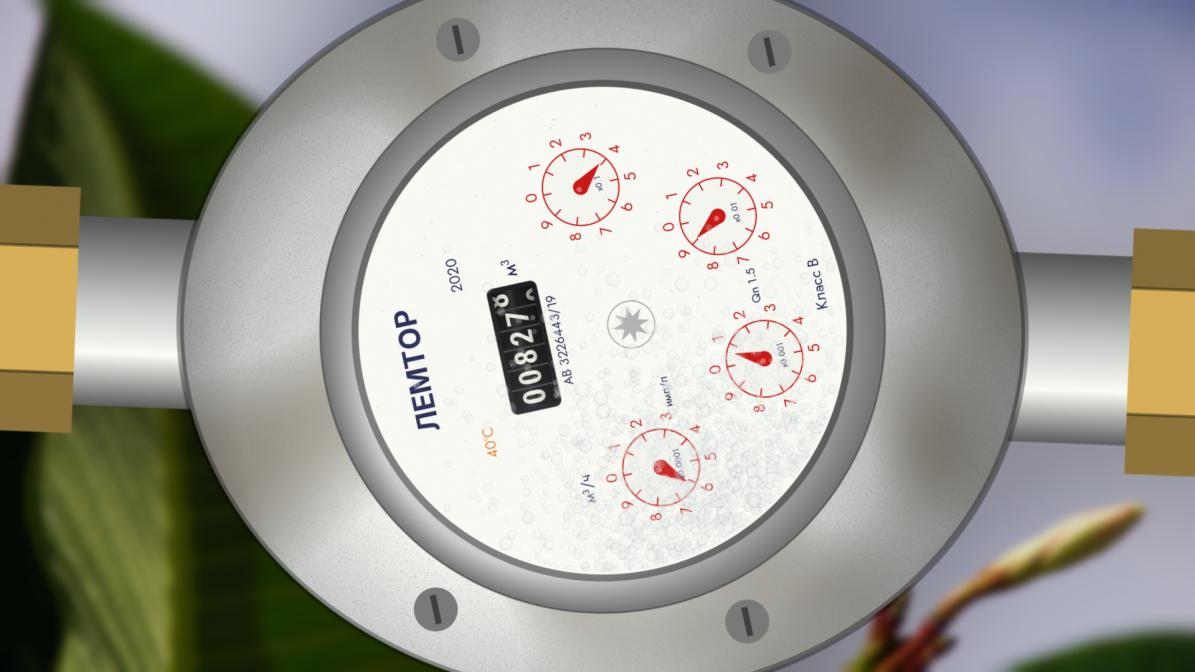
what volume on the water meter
8278.3906 m³
